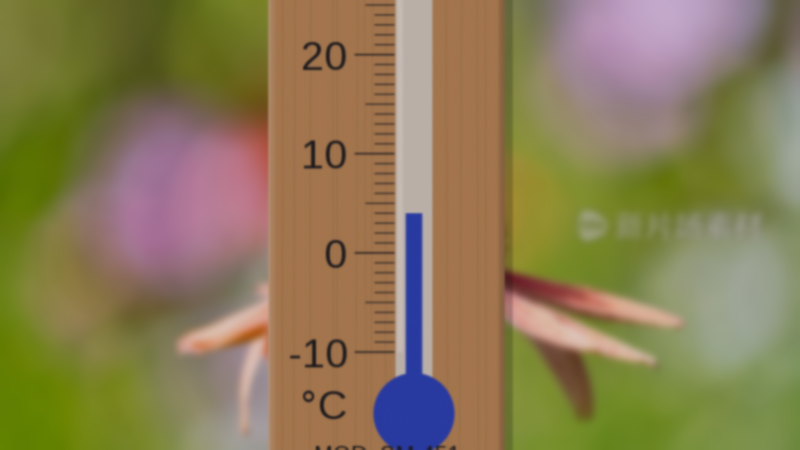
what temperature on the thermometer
4 °C
